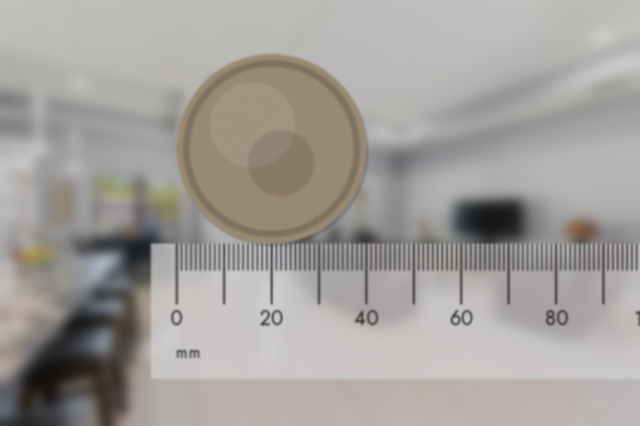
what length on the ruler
40 mm
